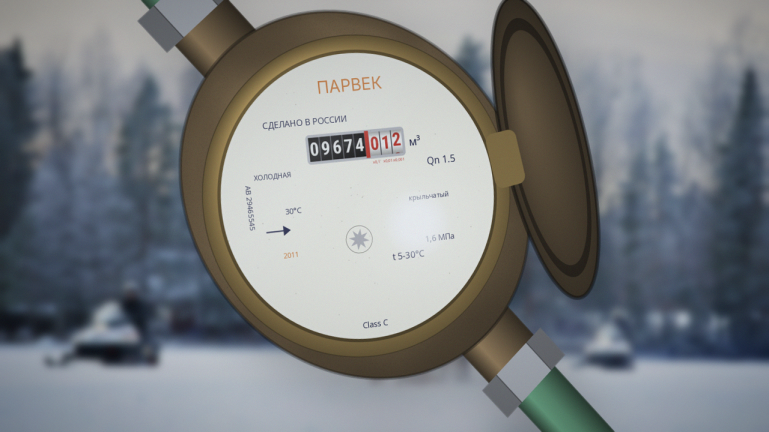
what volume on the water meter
9674.012 m³
